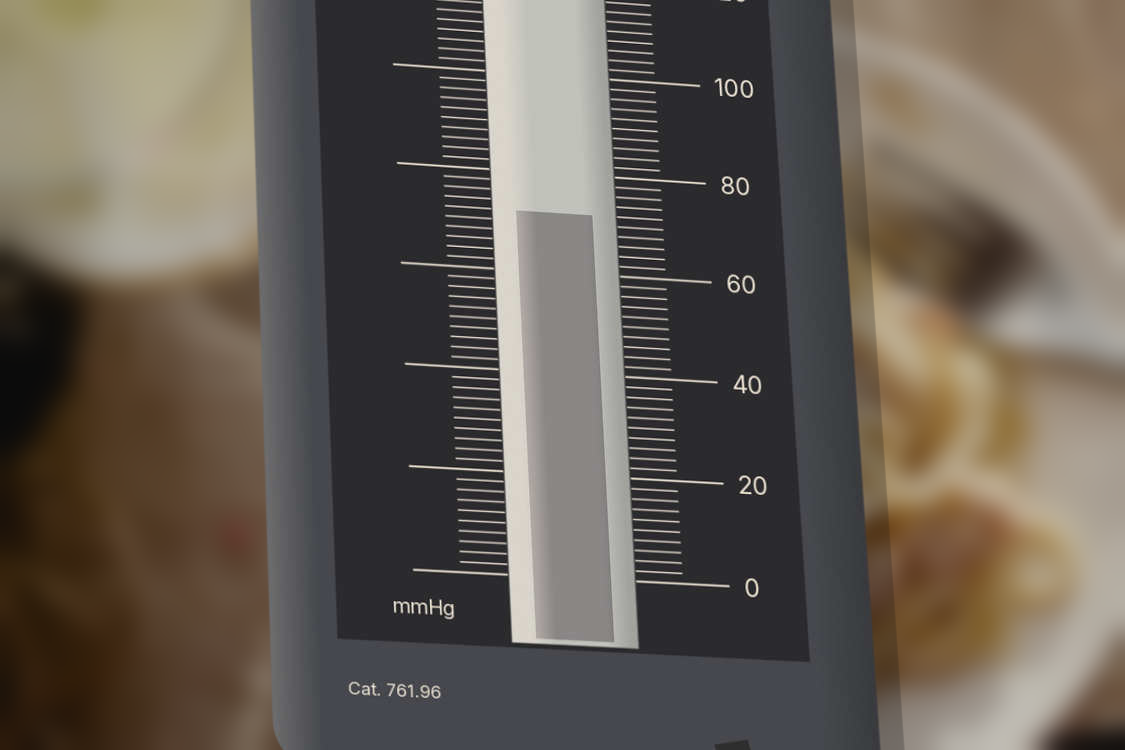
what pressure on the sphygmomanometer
72 mmHg
